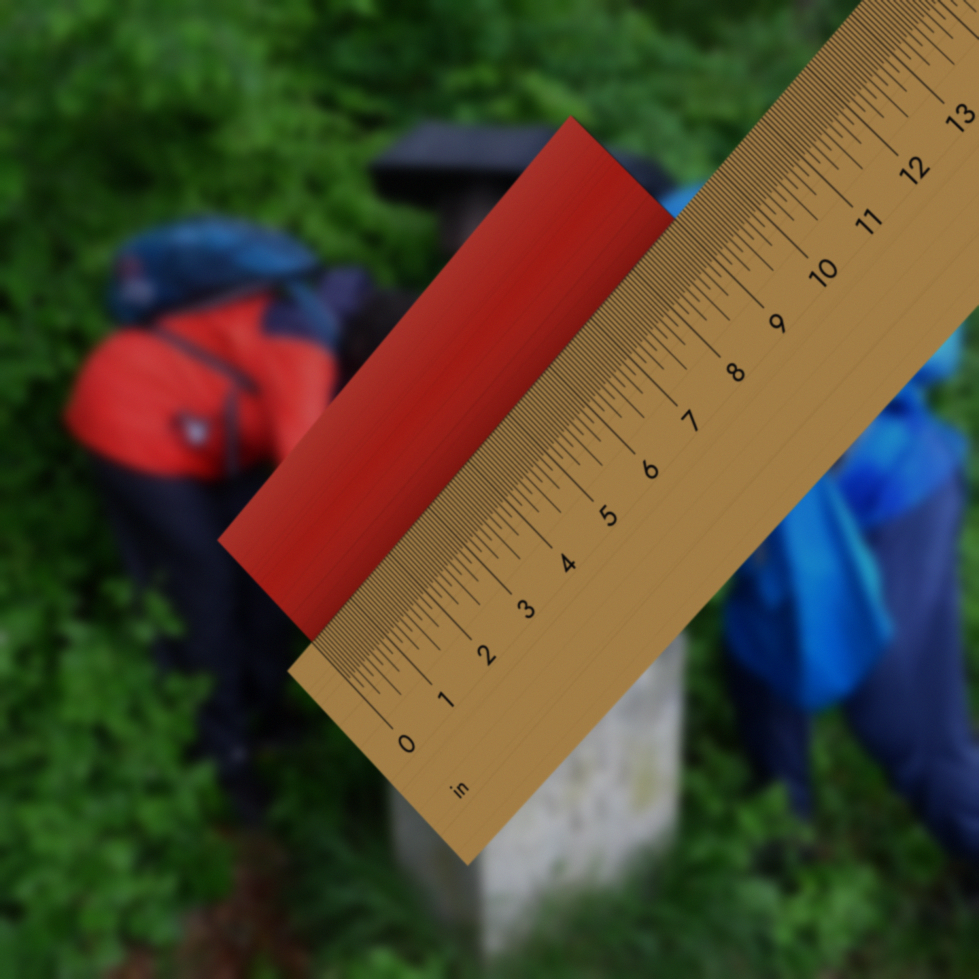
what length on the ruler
9 in
